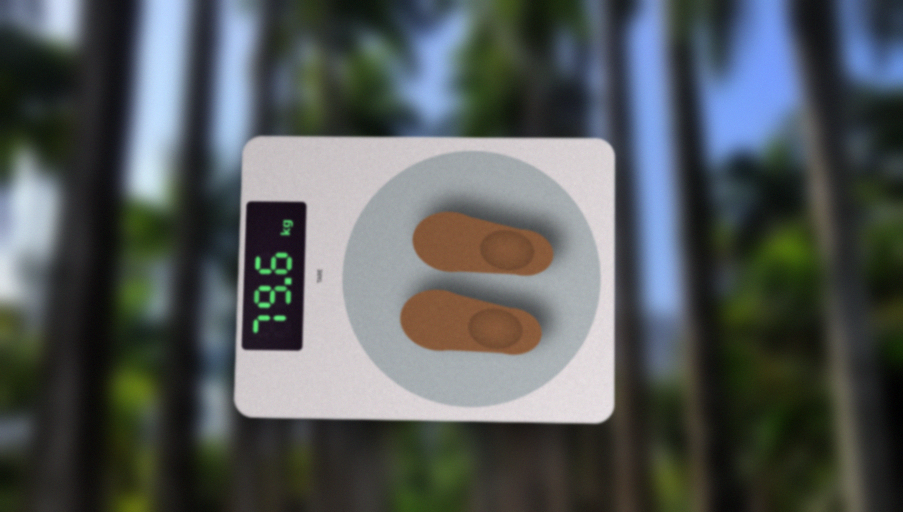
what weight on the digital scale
79.6 kg
